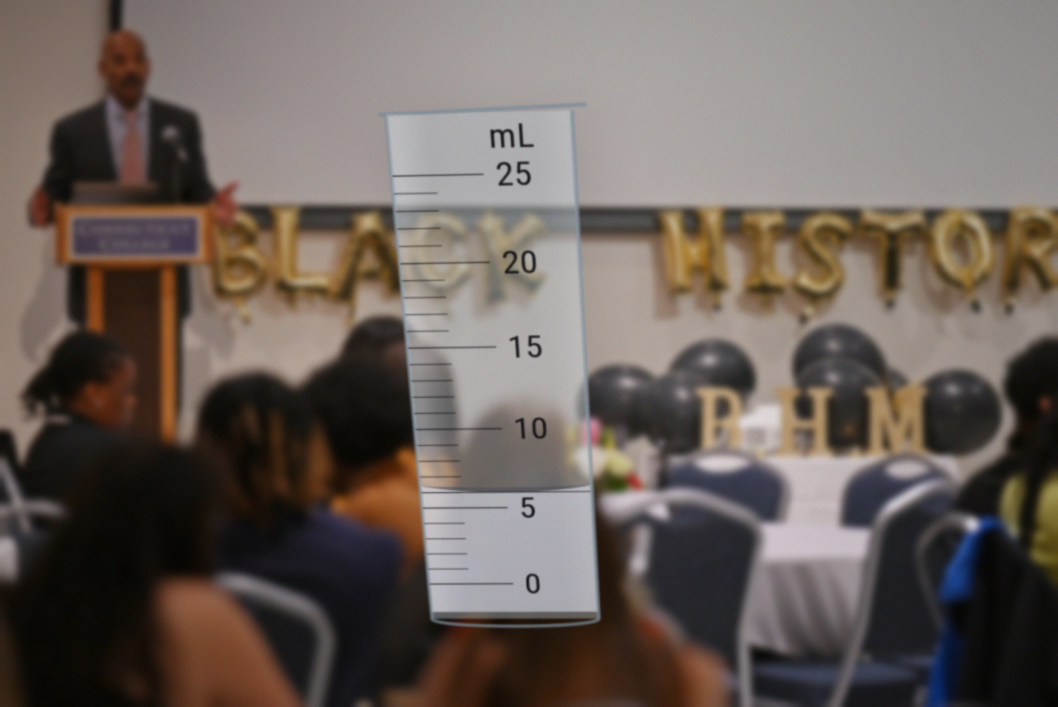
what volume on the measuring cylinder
6 mL
